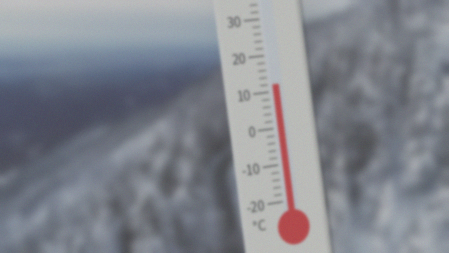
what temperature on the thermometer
12 °C
